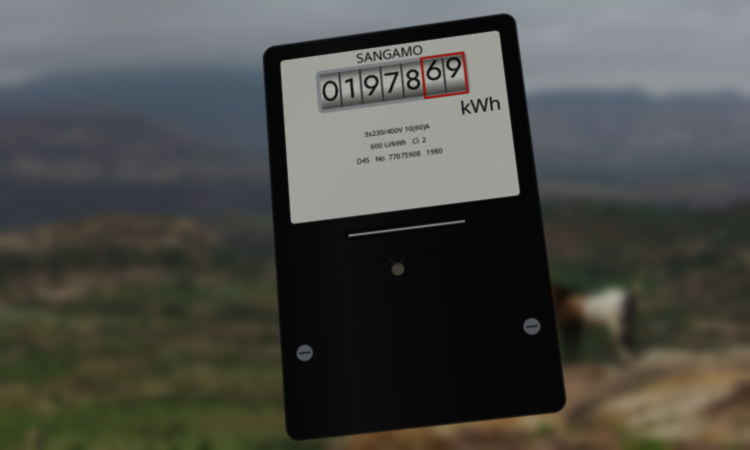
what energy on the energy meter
1978.69 kWh
